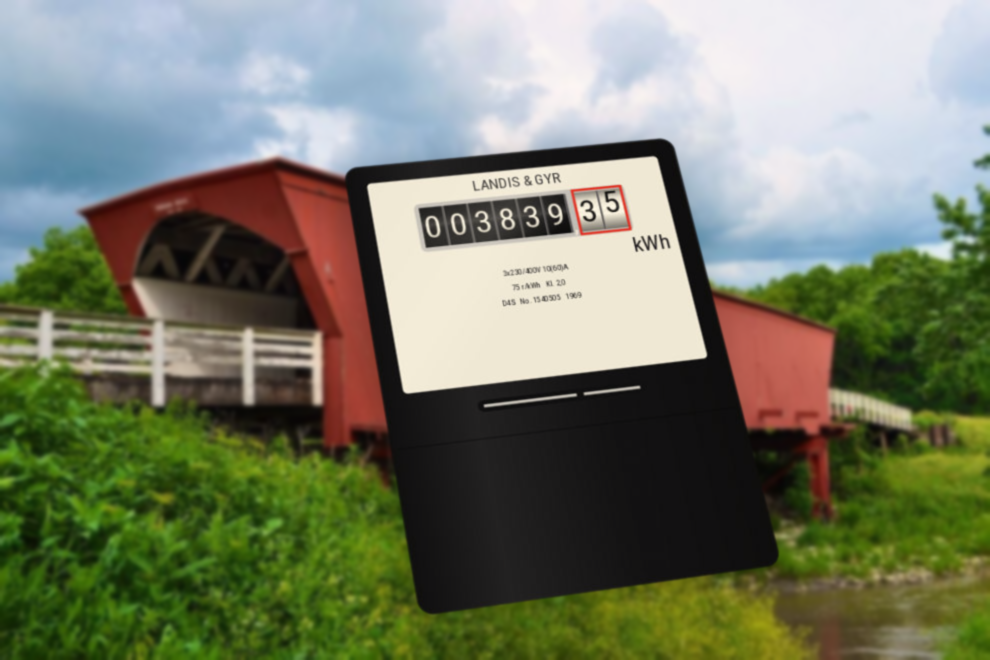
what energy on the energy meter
3839.35 kWh
